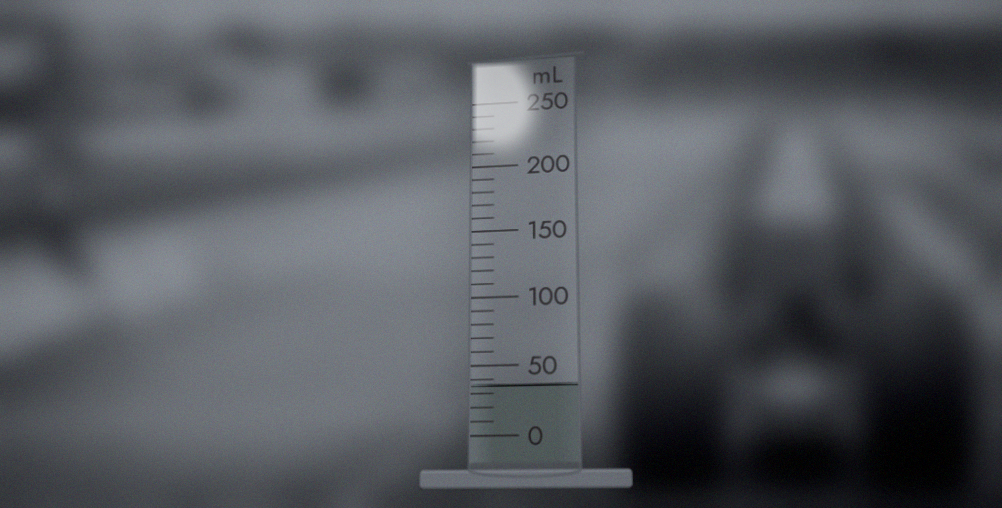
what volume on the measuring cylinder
35 mL
